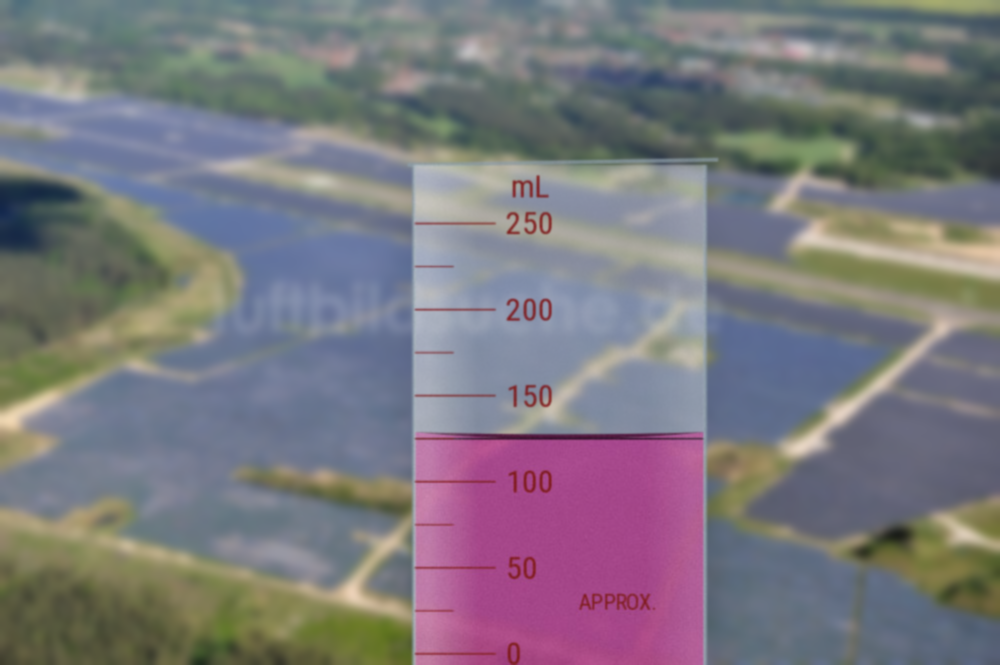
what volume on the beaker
125 mL
